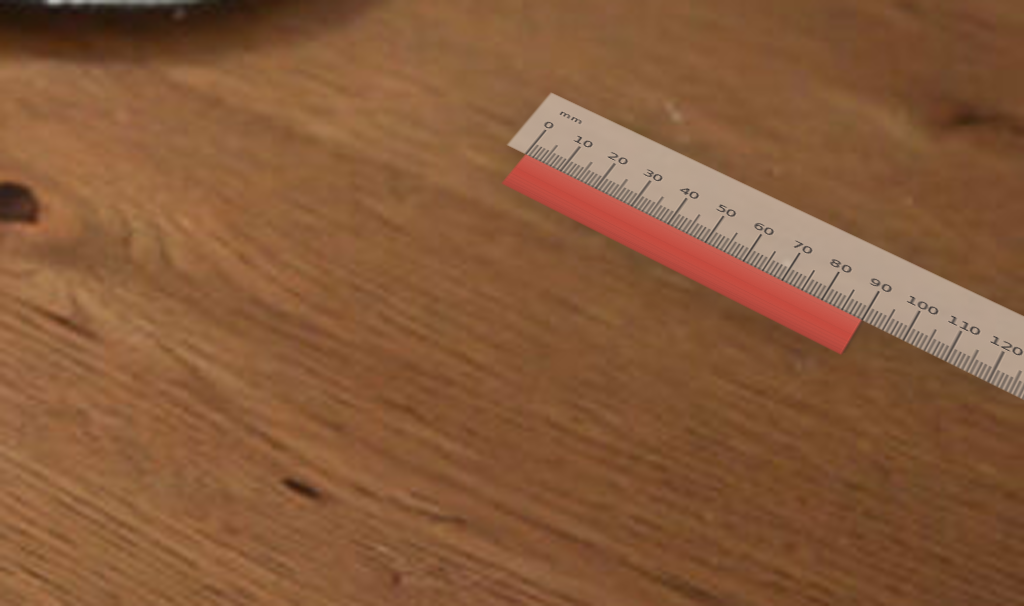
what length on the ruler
90 mm
